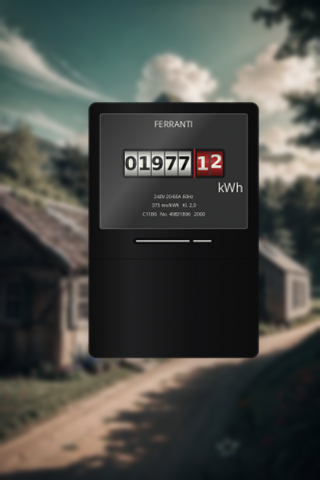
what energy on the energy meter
1977.12 kWh
